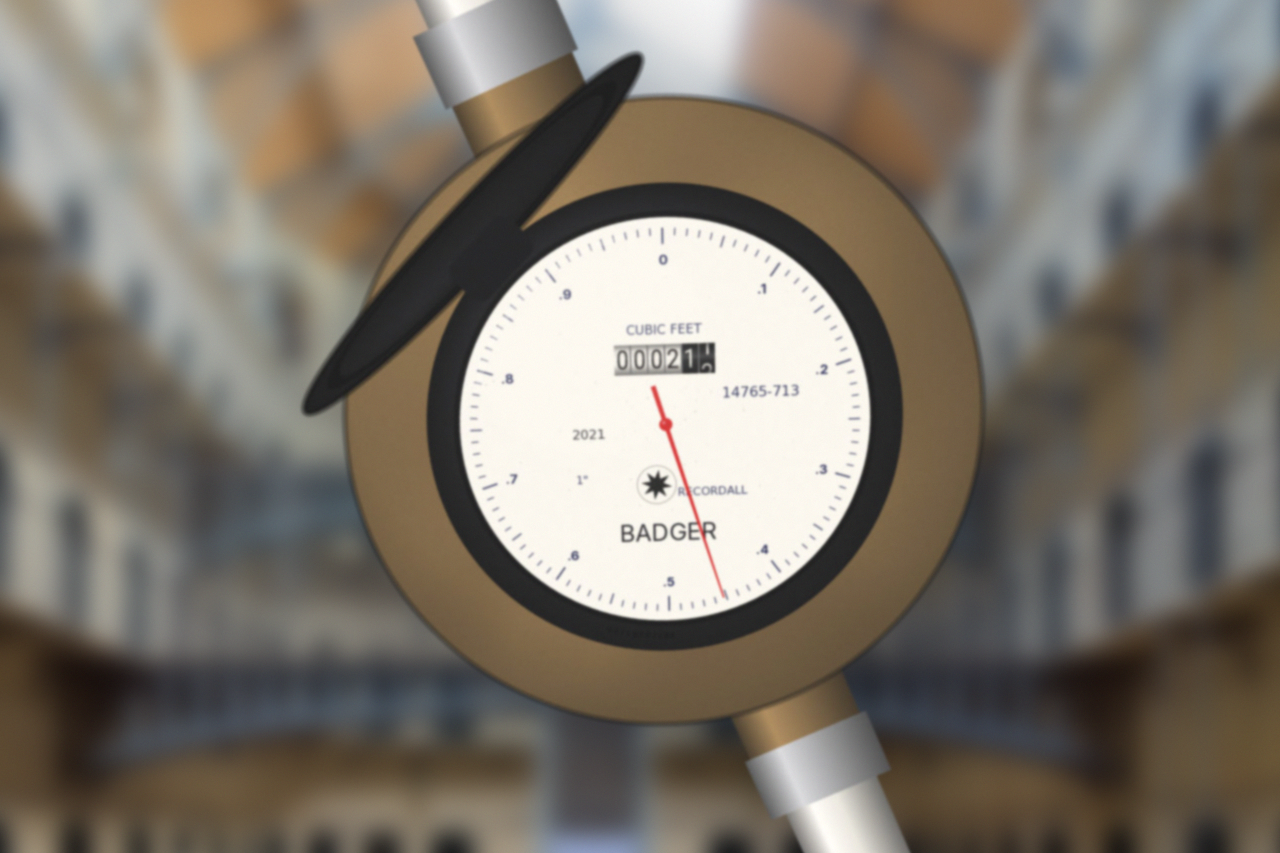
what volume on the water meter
211.45 ft³
